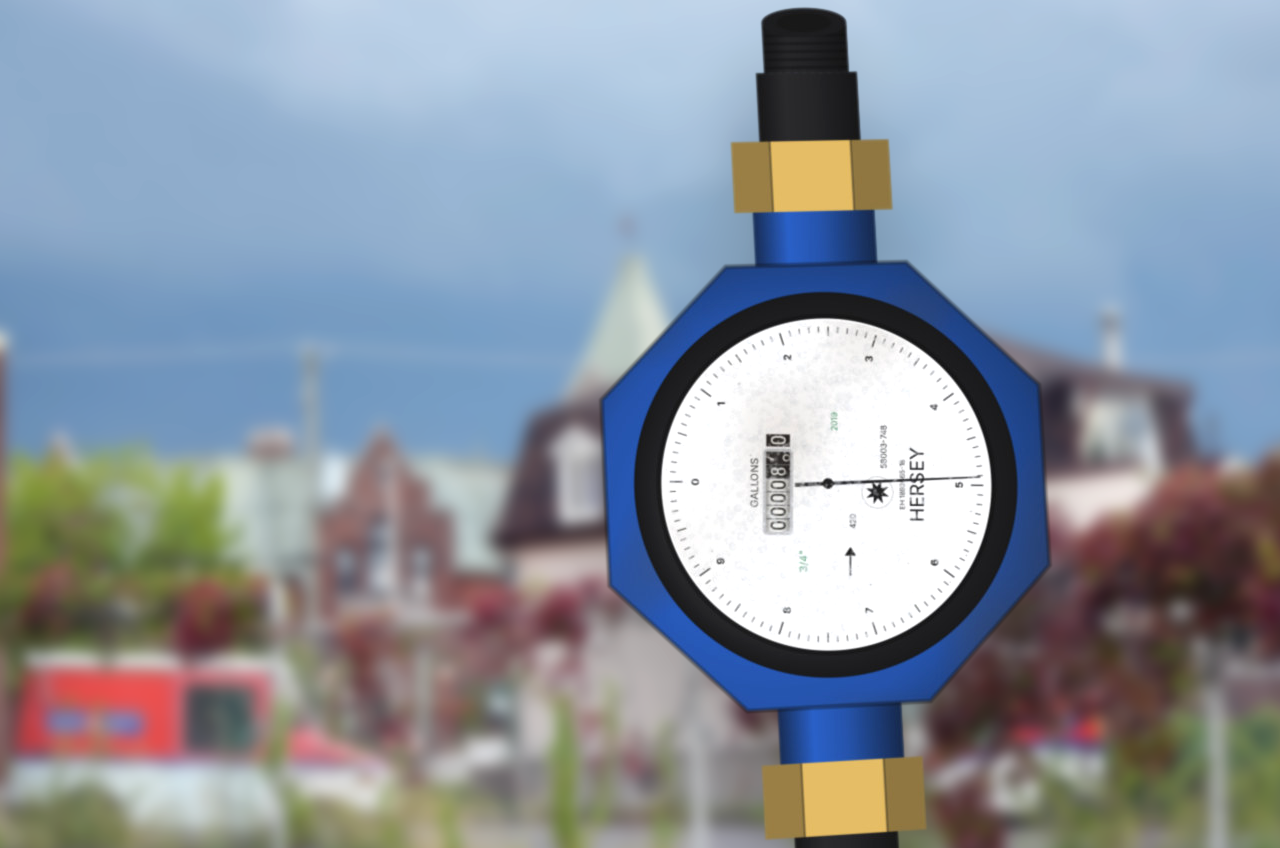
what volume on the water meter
874.9 gal
